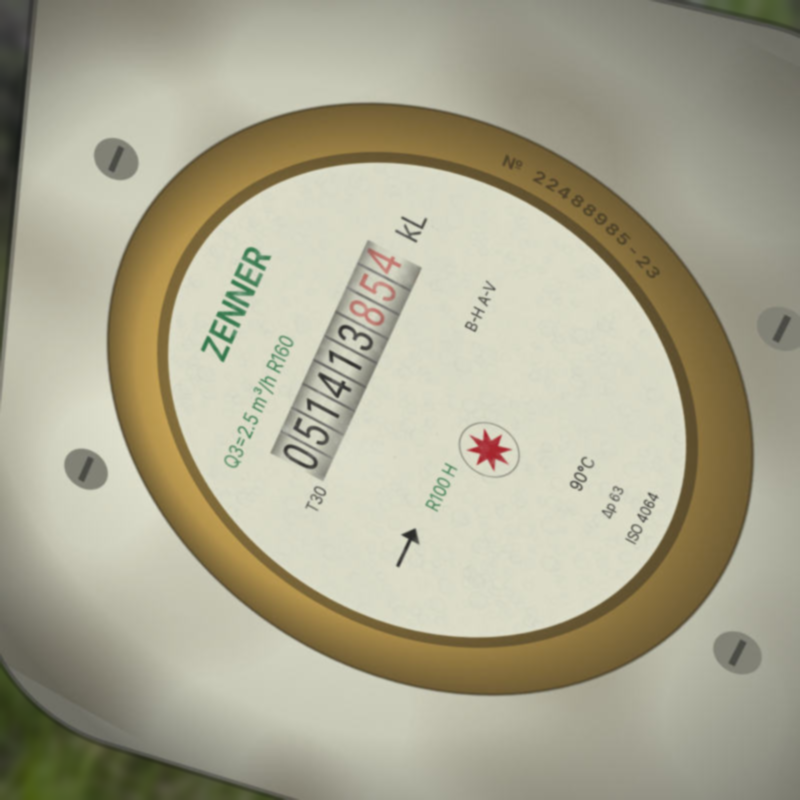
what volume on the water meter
51413.854 kL
